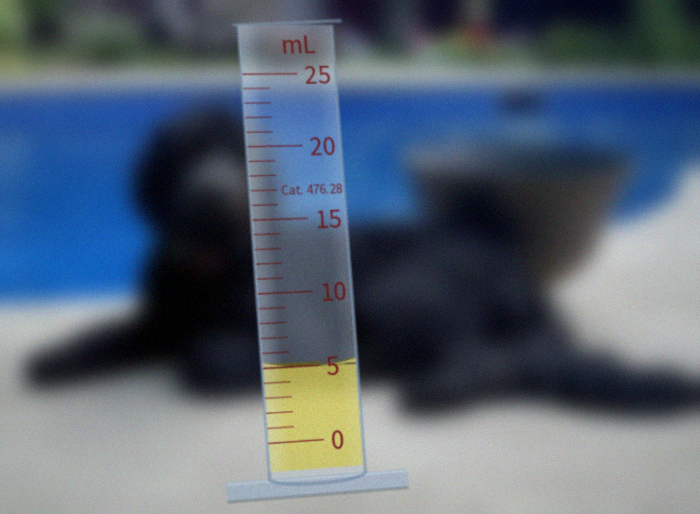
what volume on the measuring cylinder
5 mL
